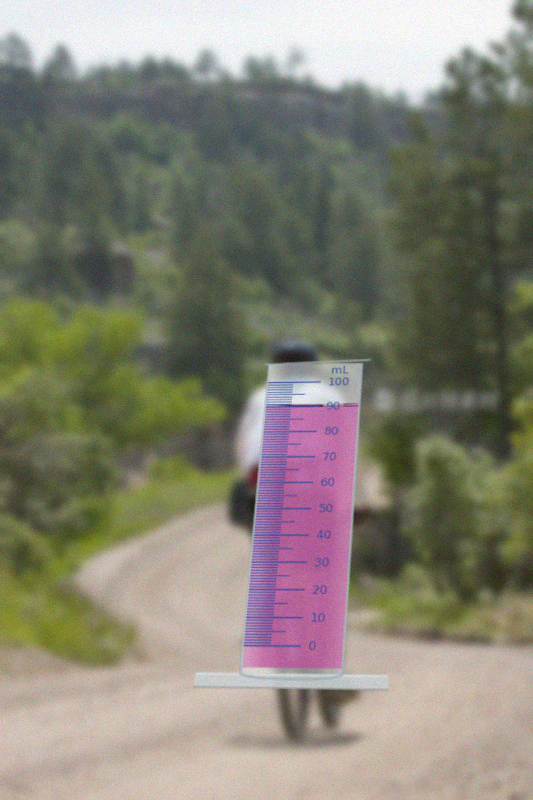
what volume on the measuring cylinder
90 mL
